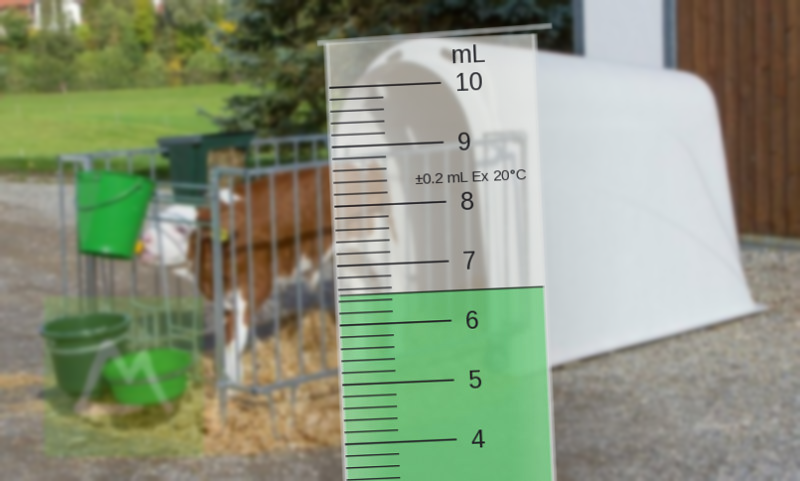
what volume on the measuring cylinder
6.5 mL
